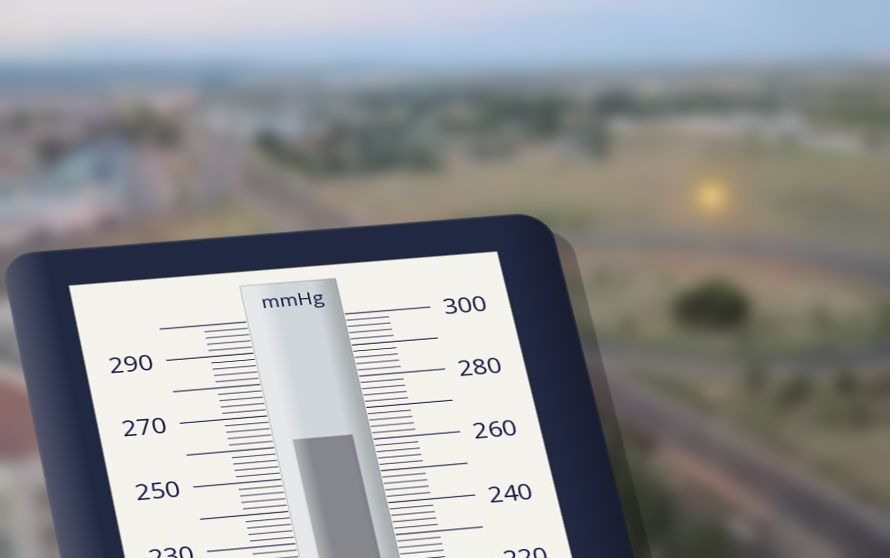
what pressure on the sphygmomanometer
262 mmHg
